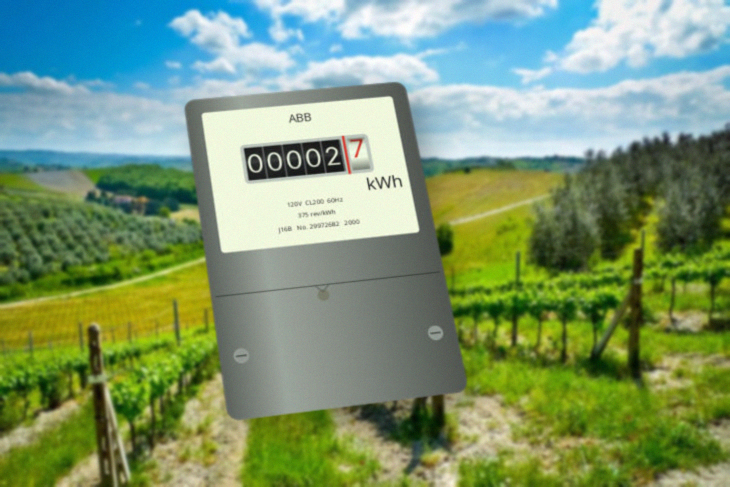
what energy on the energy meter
2.7 kWh
